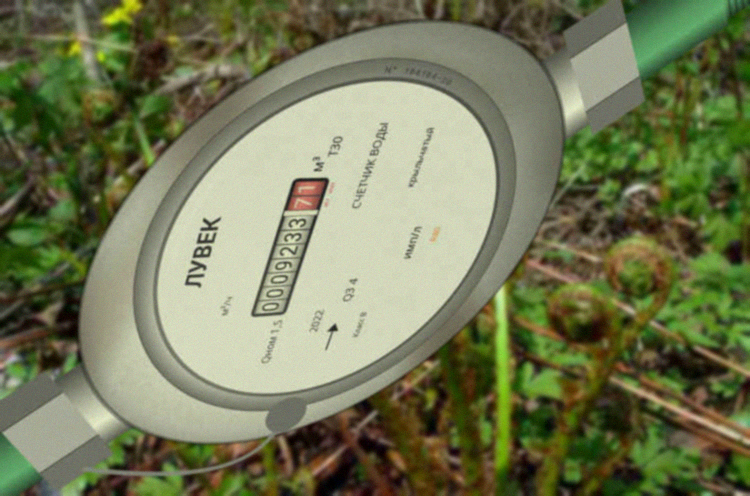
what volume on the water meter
9233.71 m³
